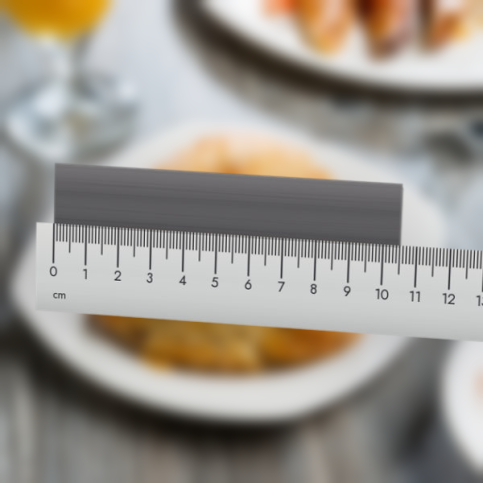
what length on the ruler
10.5 cm
